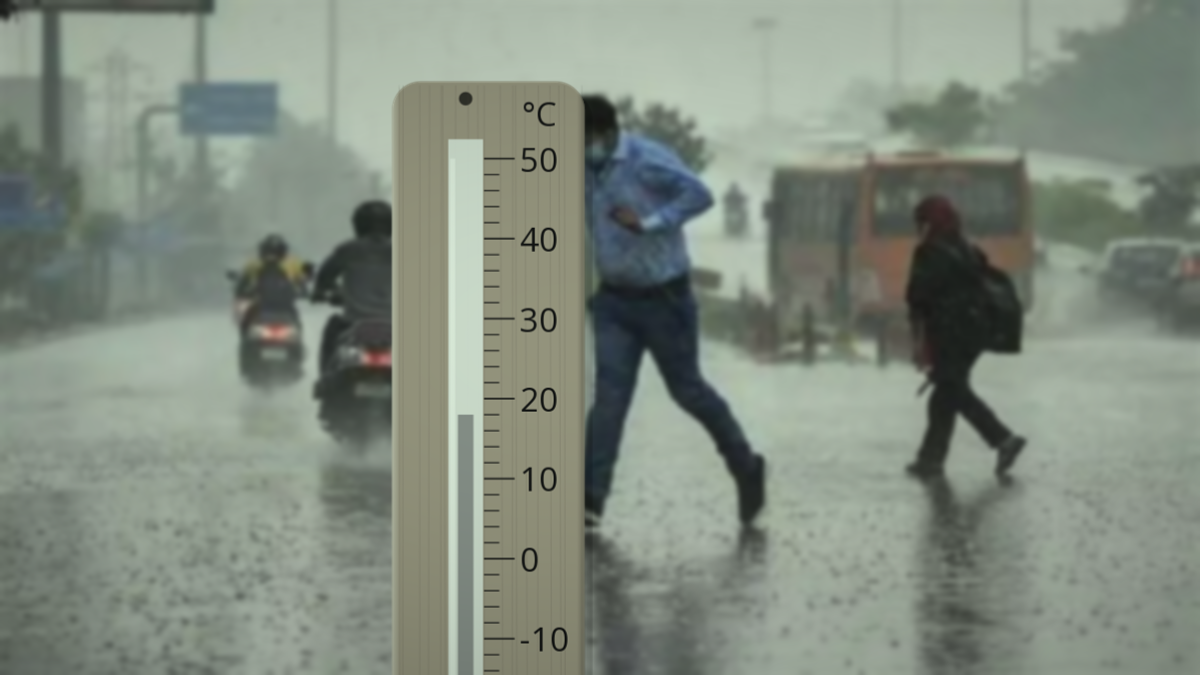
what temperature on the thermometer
18 °C
